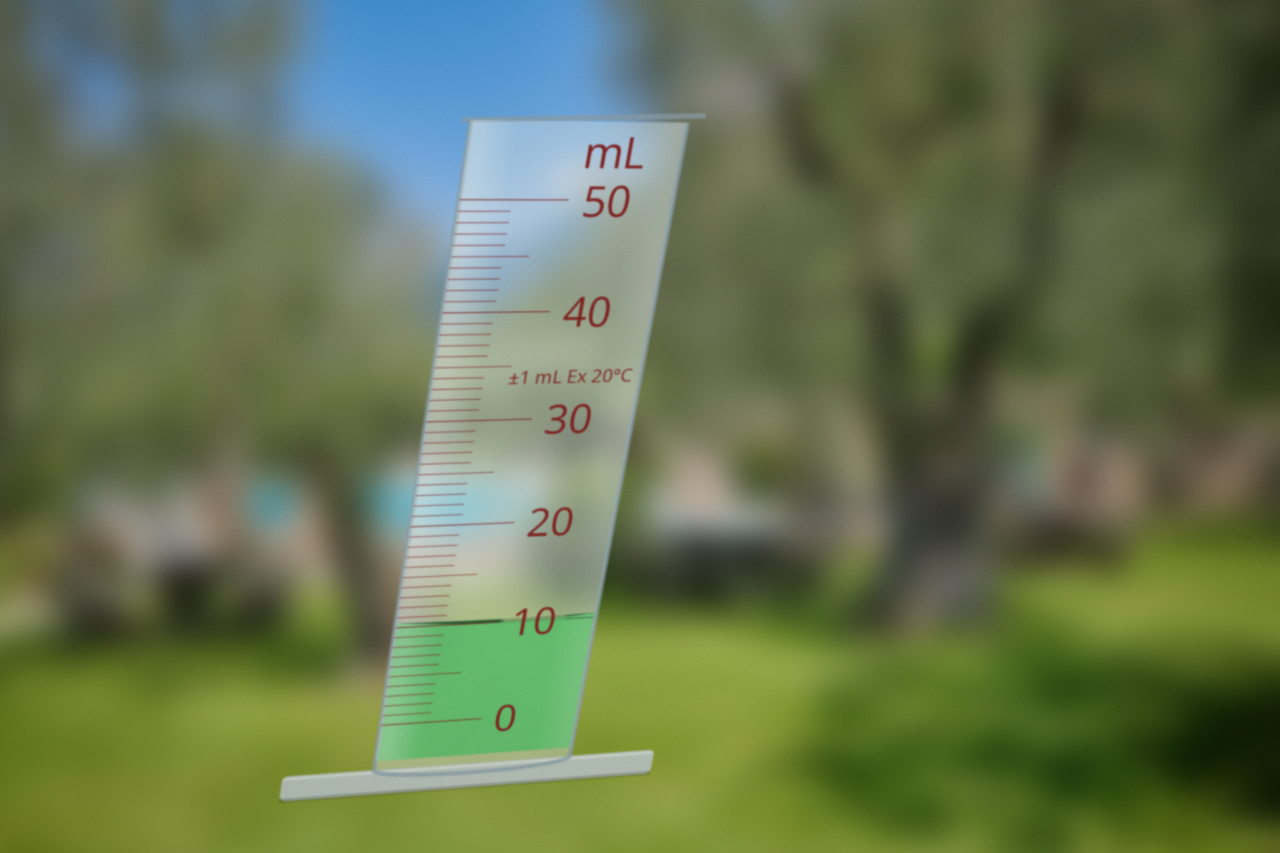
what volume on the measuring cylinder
10 mL
